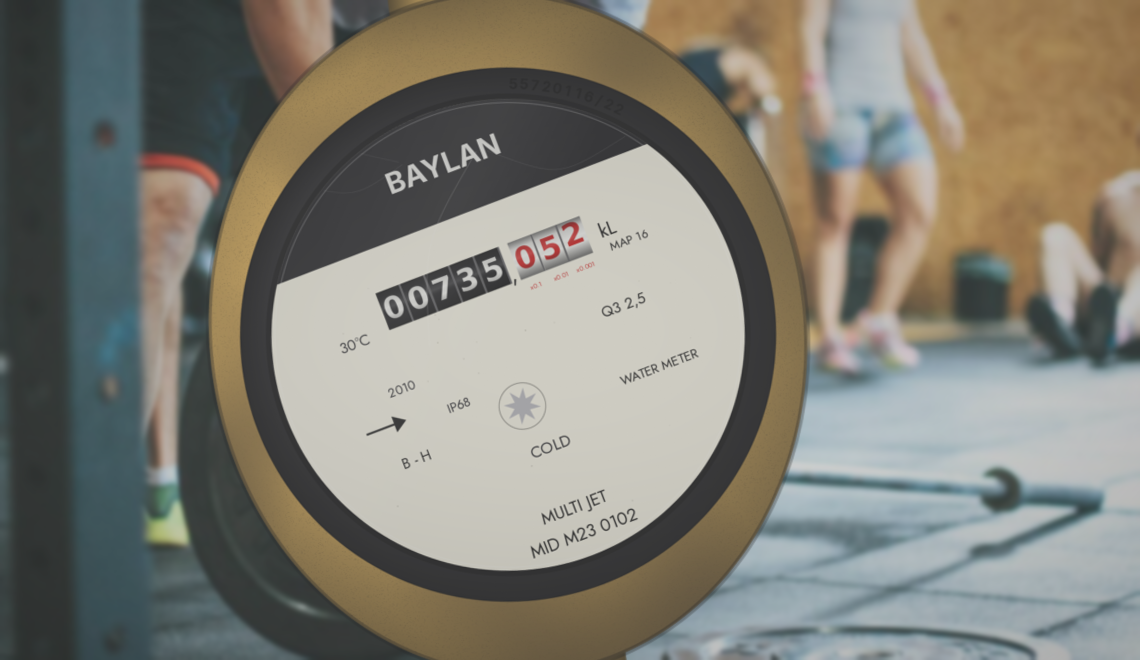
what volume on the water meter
735.052 kL
